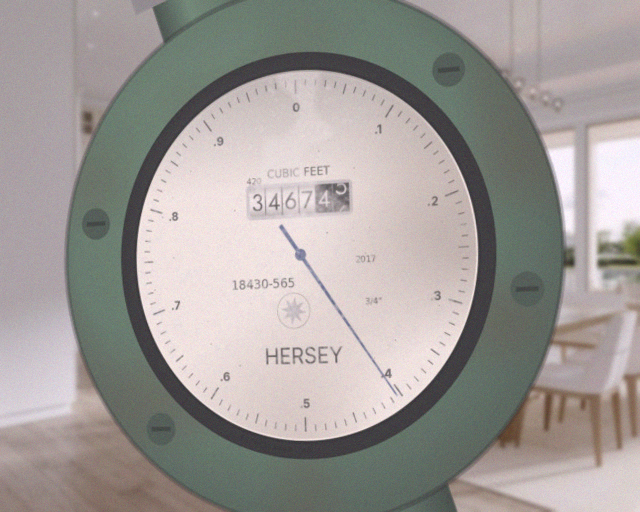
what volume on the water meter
346745.40 ft³
